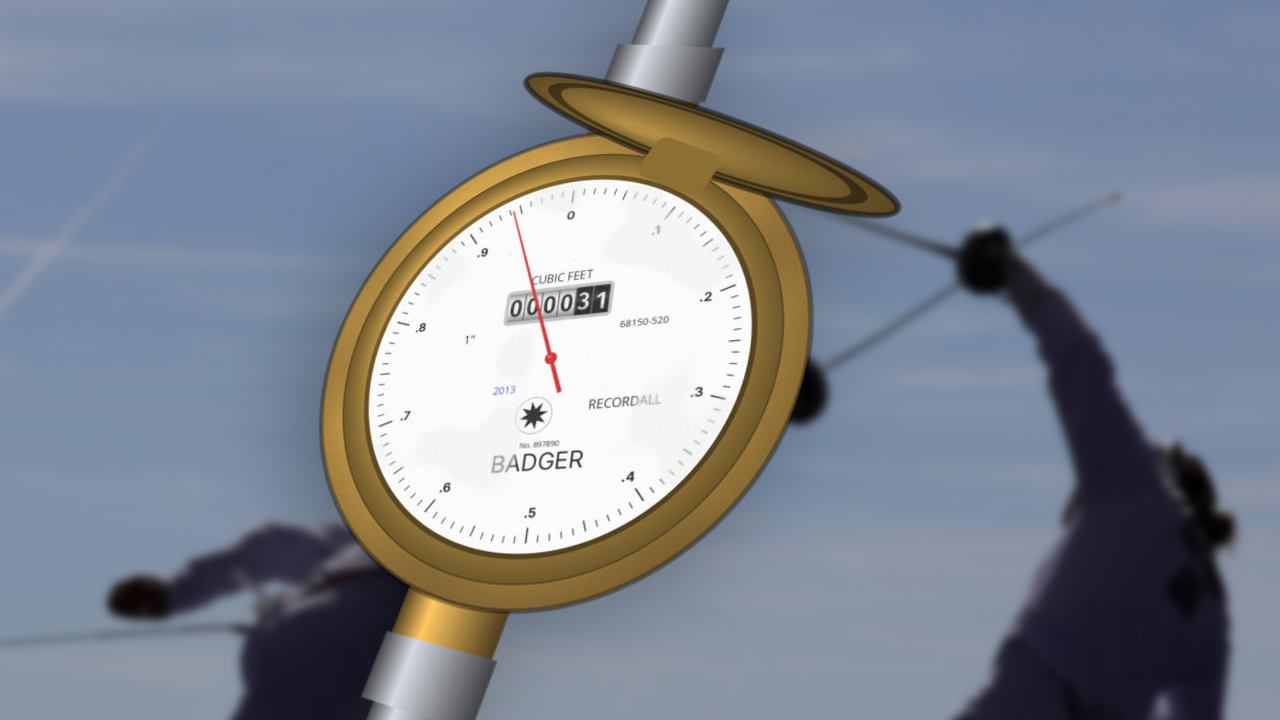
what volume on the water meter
30.94 ft³
